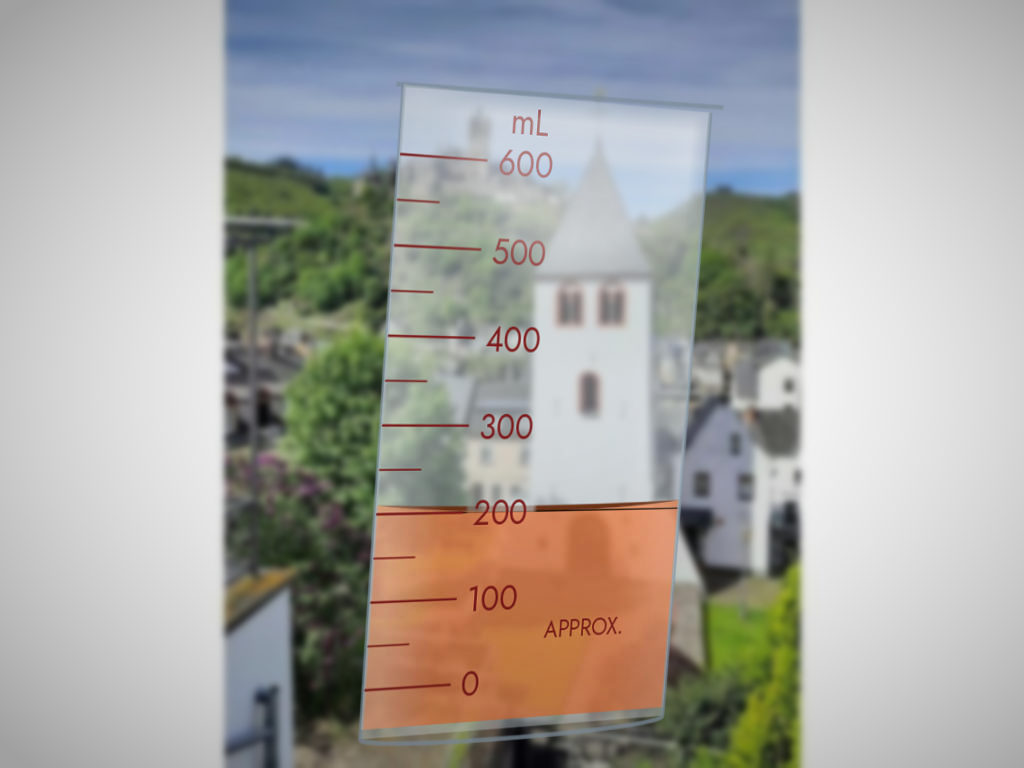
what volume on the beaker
200 mL
